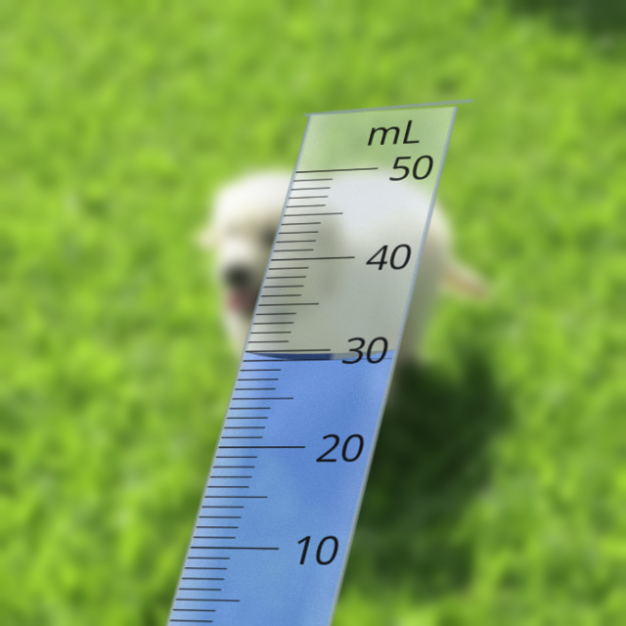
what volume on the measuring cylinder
29 mL
